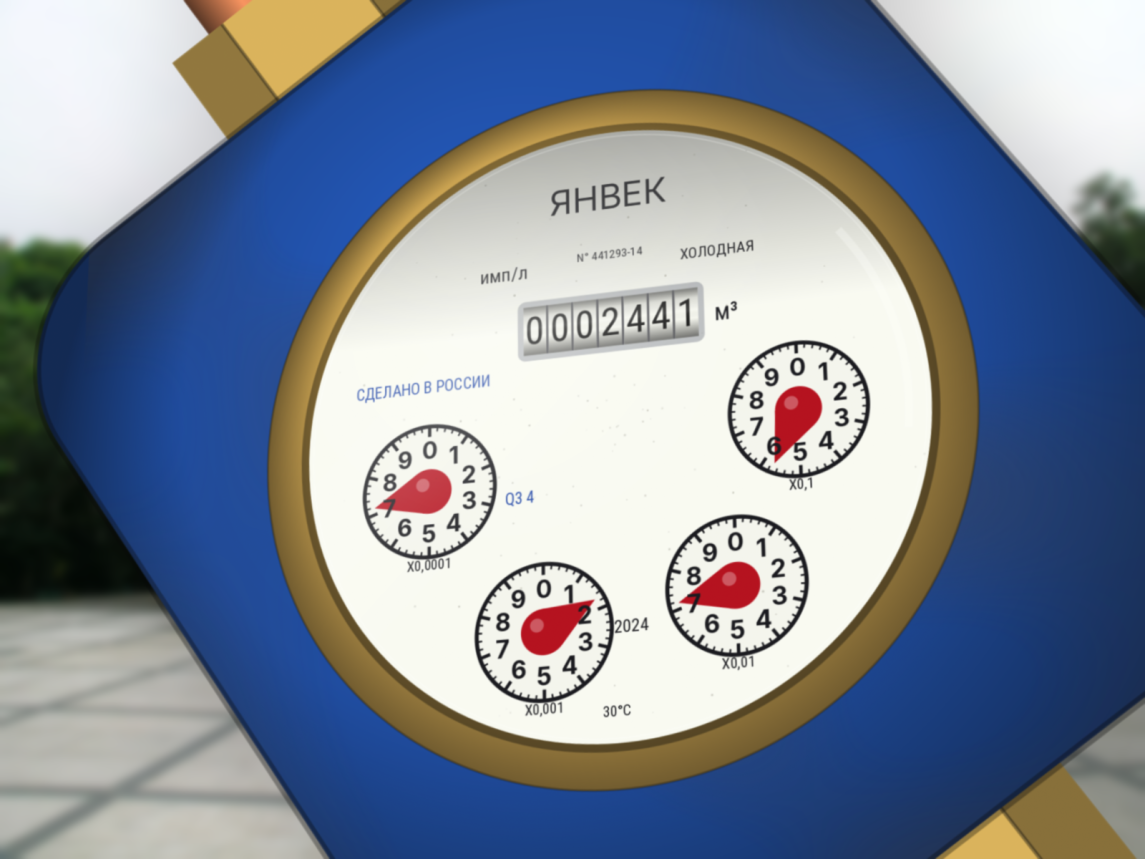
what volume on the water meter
2441.5717 m³
